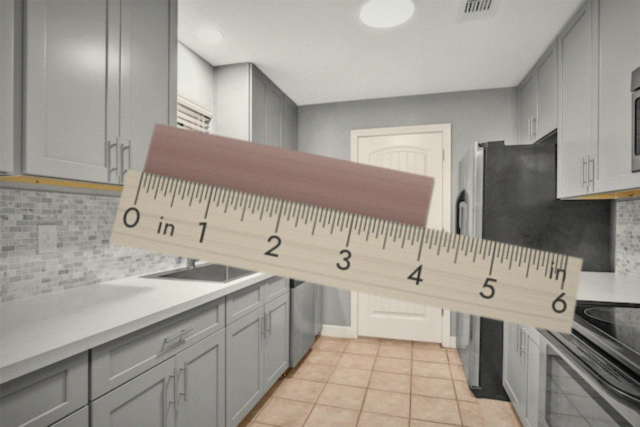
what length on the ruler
4 in
